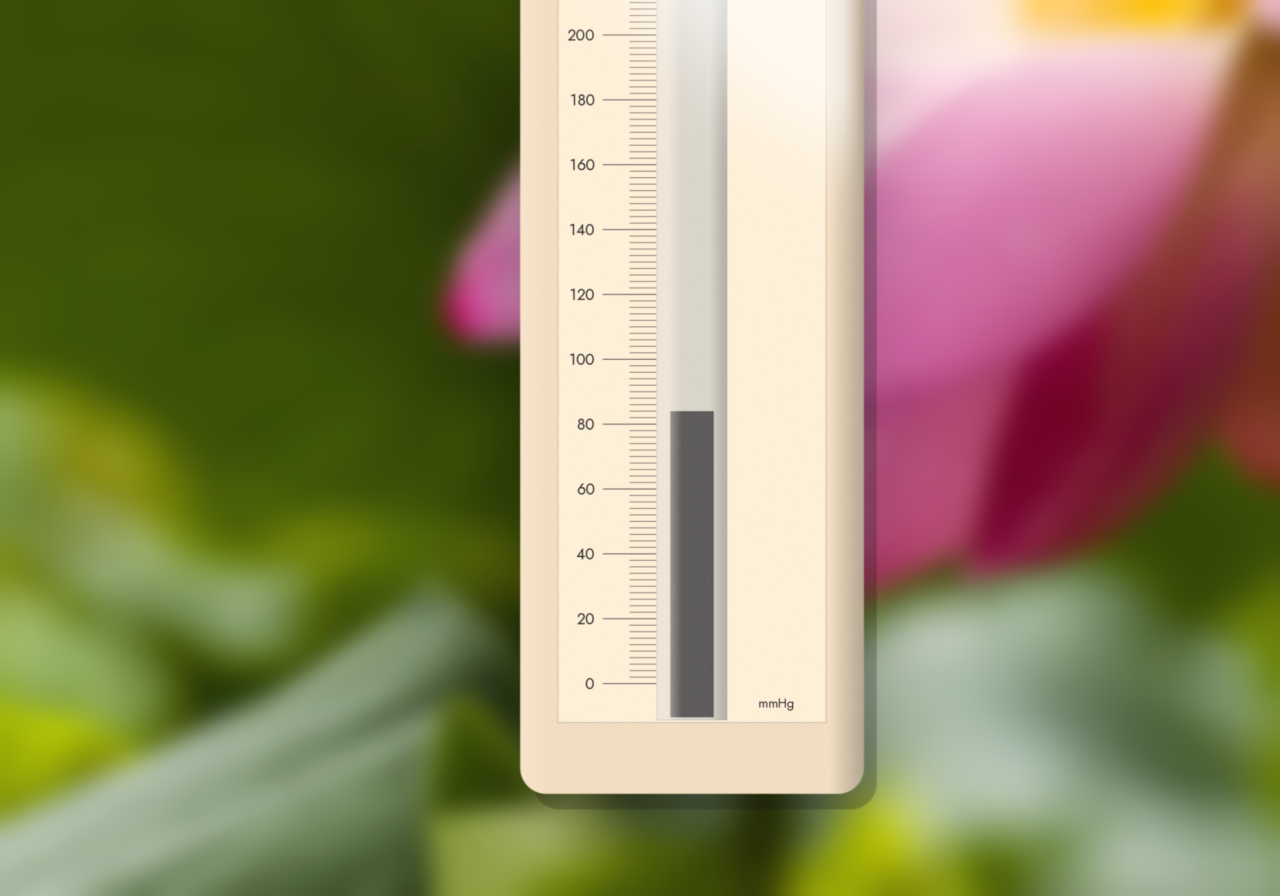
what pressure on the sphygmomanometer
84 mmHg
